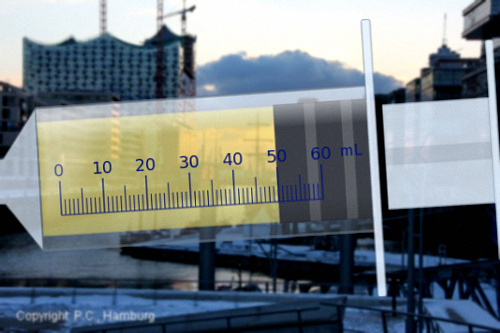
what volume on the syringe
50 mL
